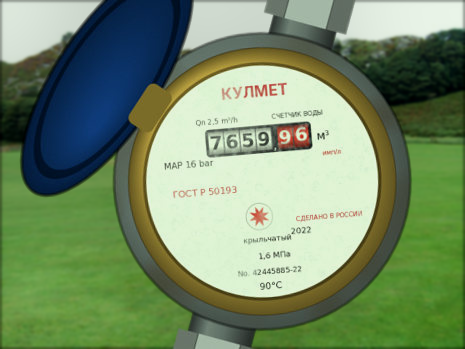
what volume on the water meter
7659.96 m³
